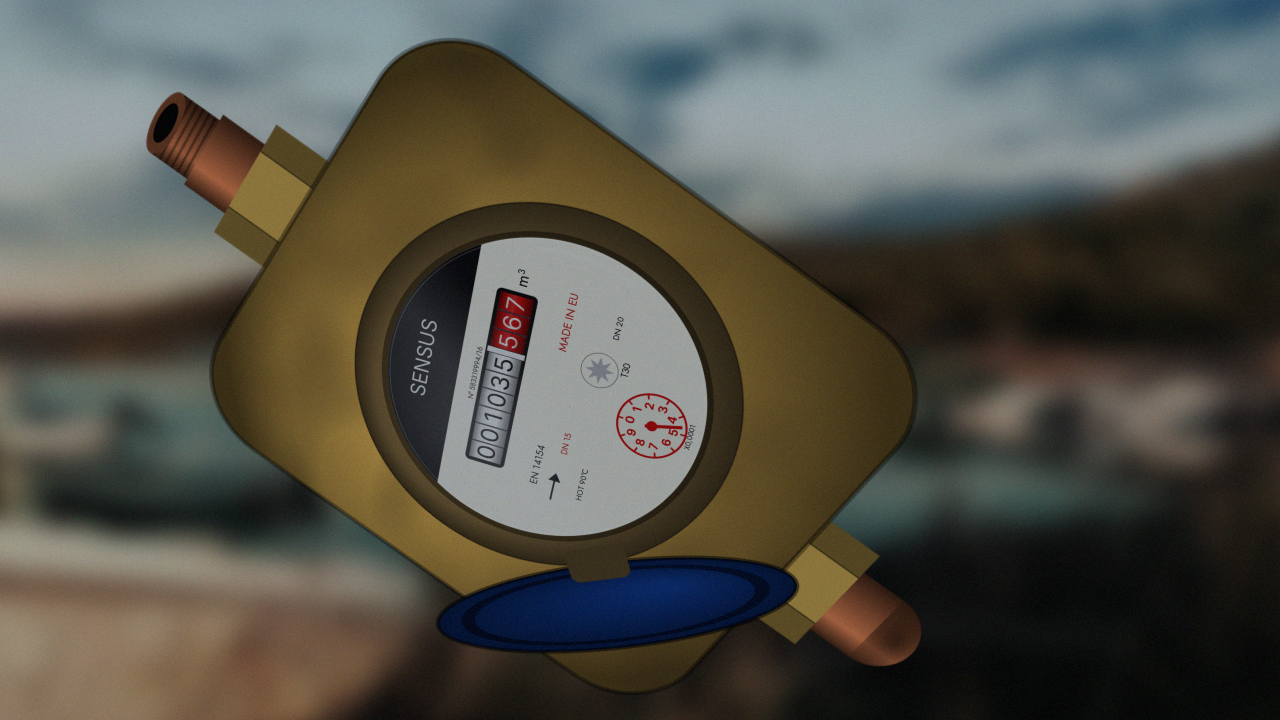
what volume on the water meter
1035.5674 m³
